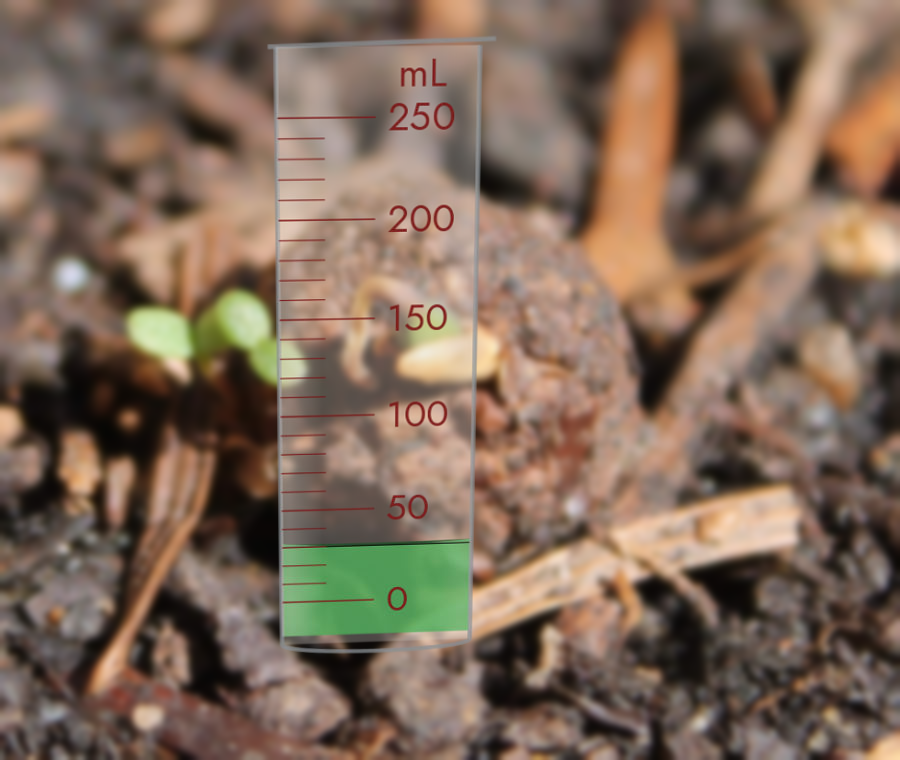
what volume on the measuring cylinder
30 mL
